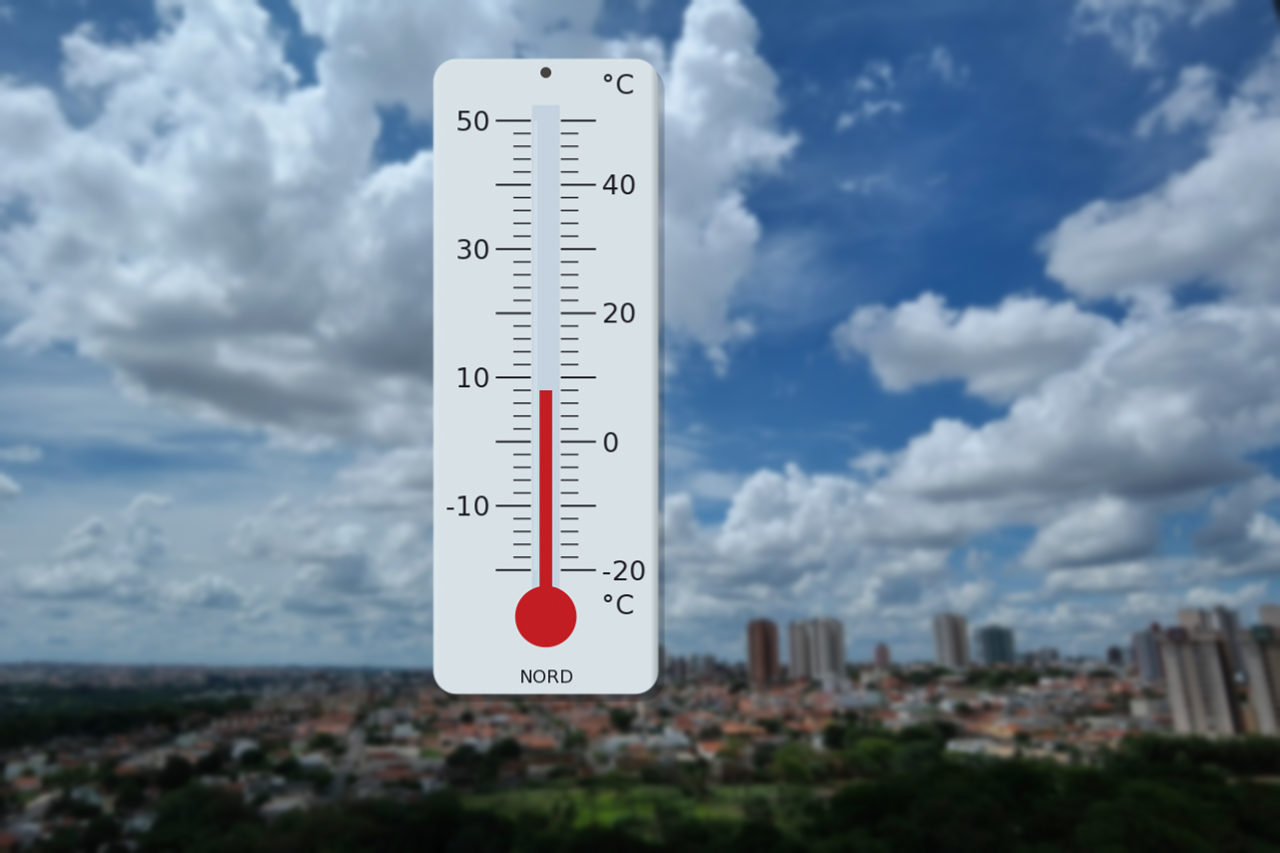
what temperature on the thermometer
8 °C
